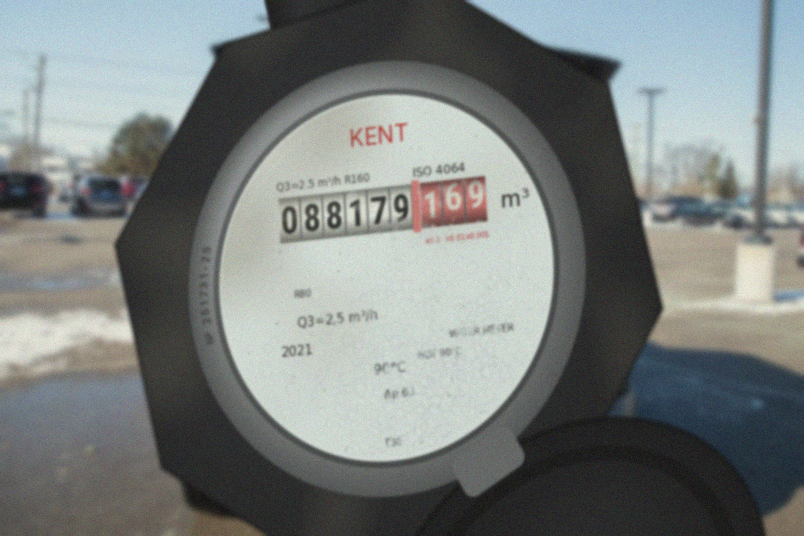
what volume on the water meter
88179.169 m³
